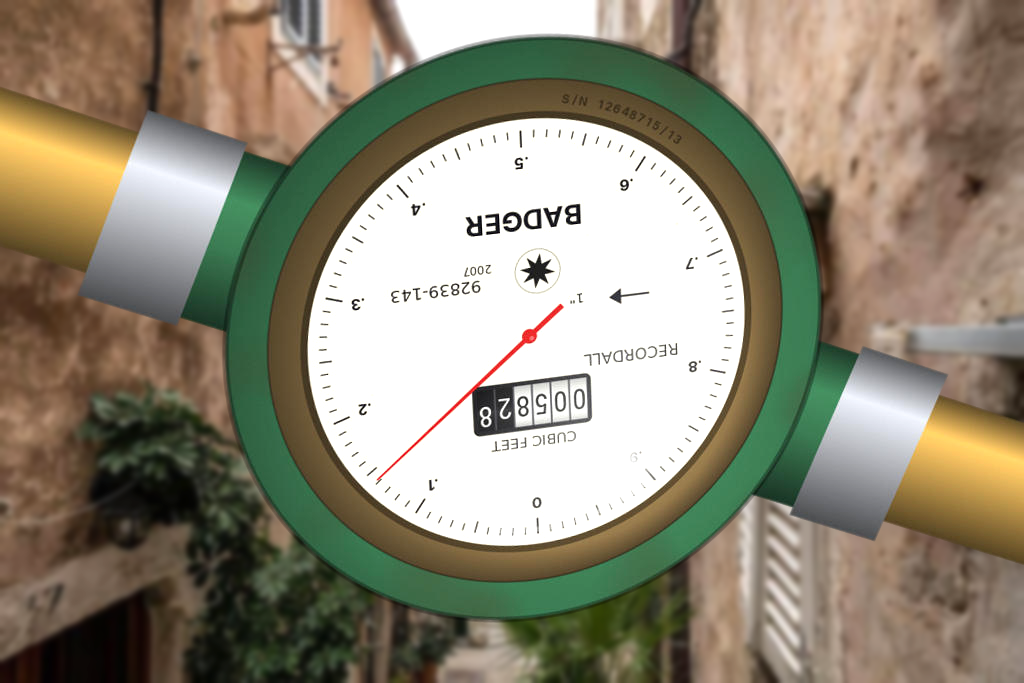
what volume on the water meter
5828.14 ft³
